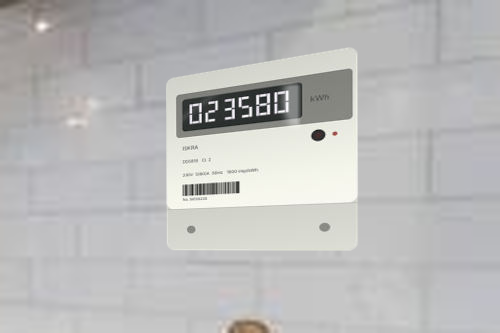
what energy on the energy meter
23580 kWh
